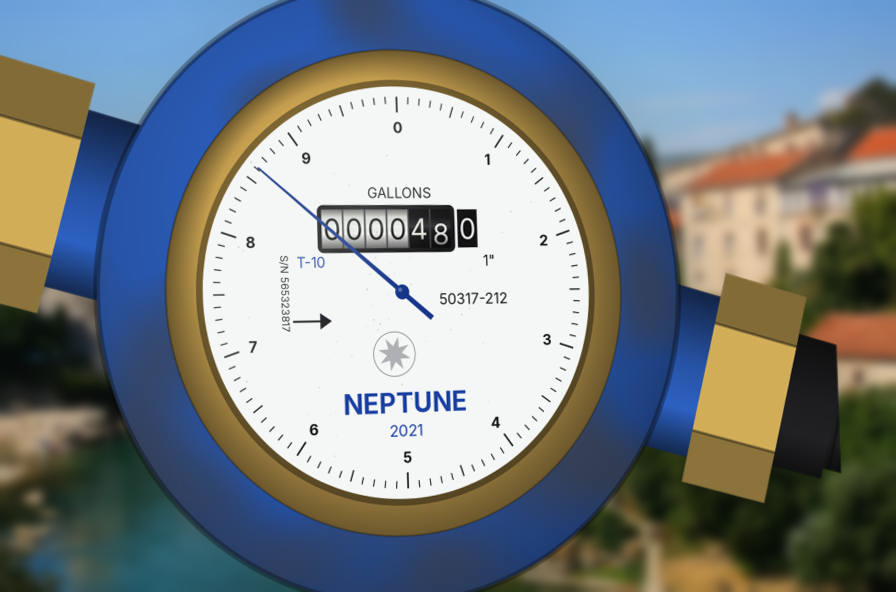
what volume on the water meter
478.6 gal
